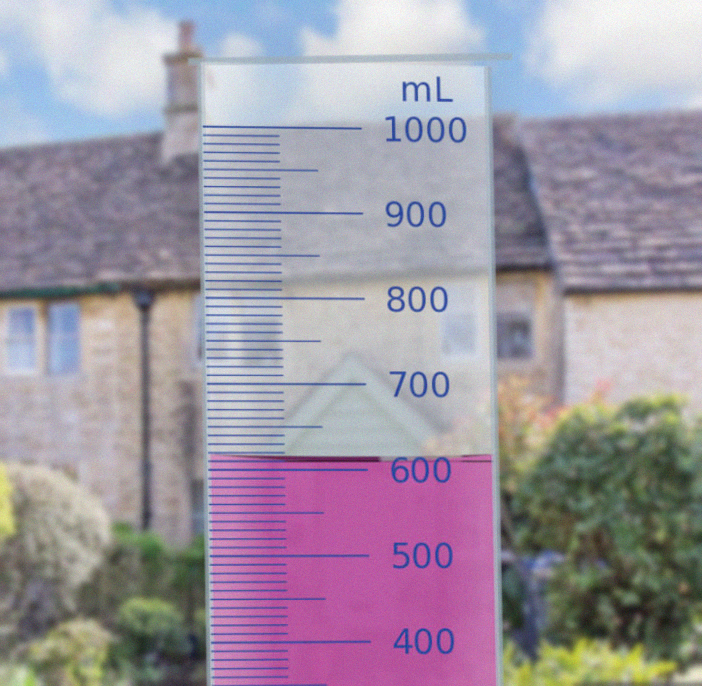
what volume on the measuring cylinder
610 mL
